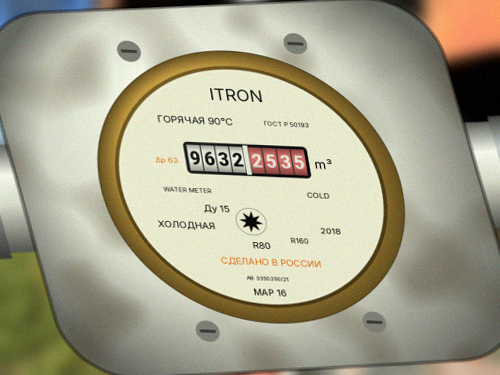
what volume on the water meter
9632.2535 m³
